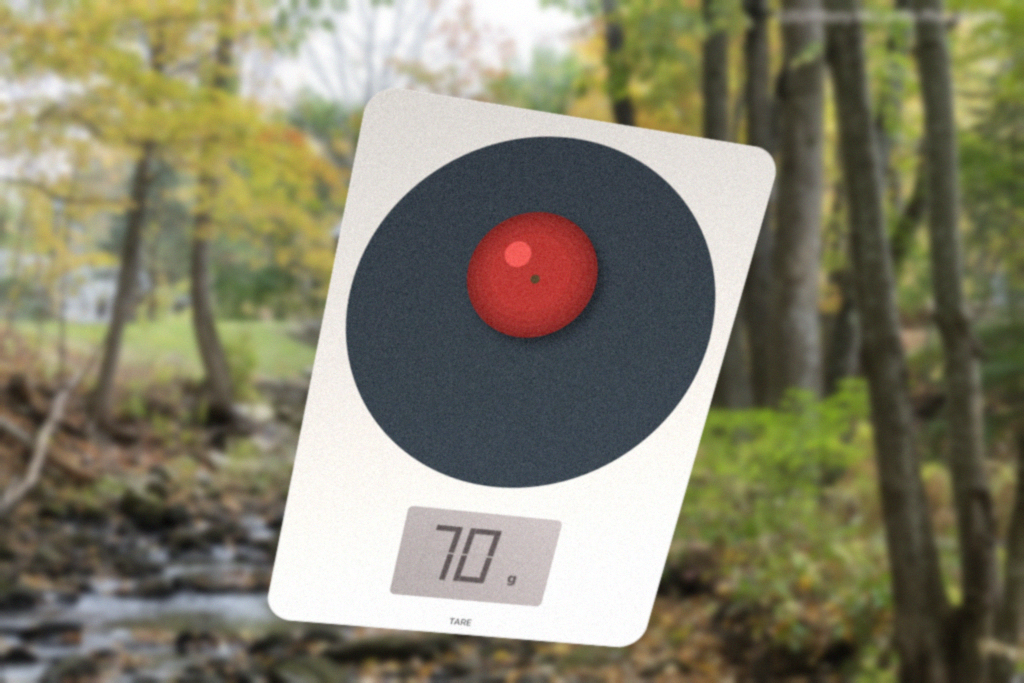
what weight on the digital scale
70 g
